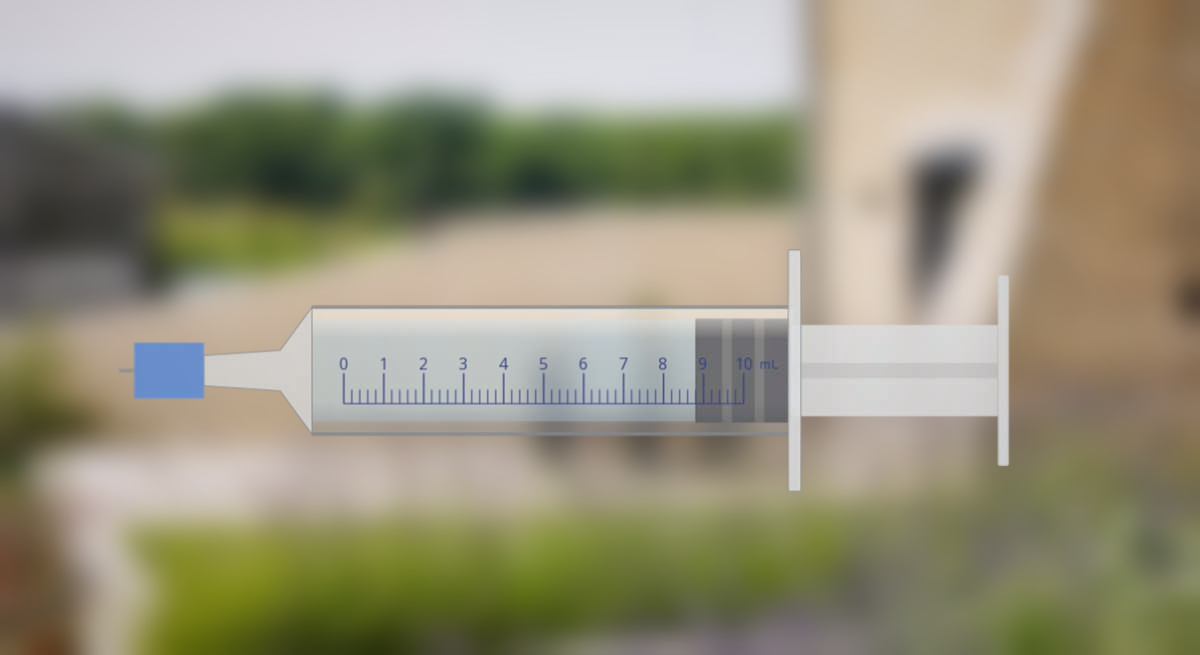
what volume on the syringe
8.8 mL
